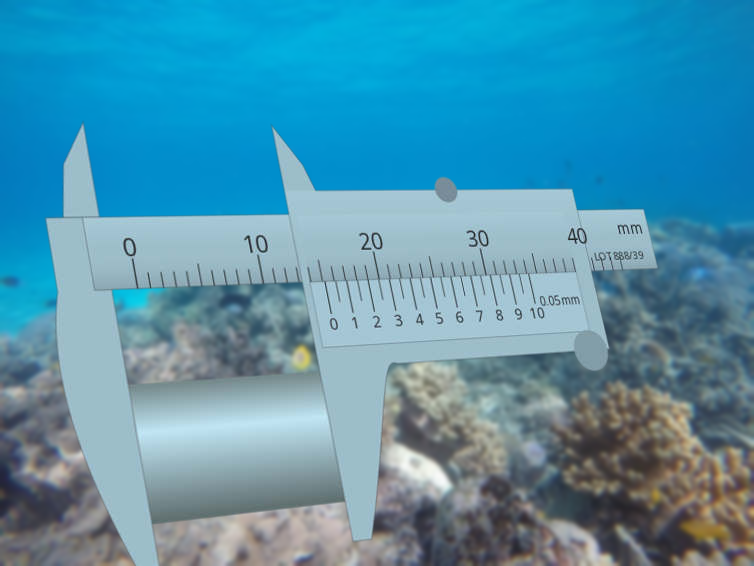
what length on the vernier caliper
15.2 mm
